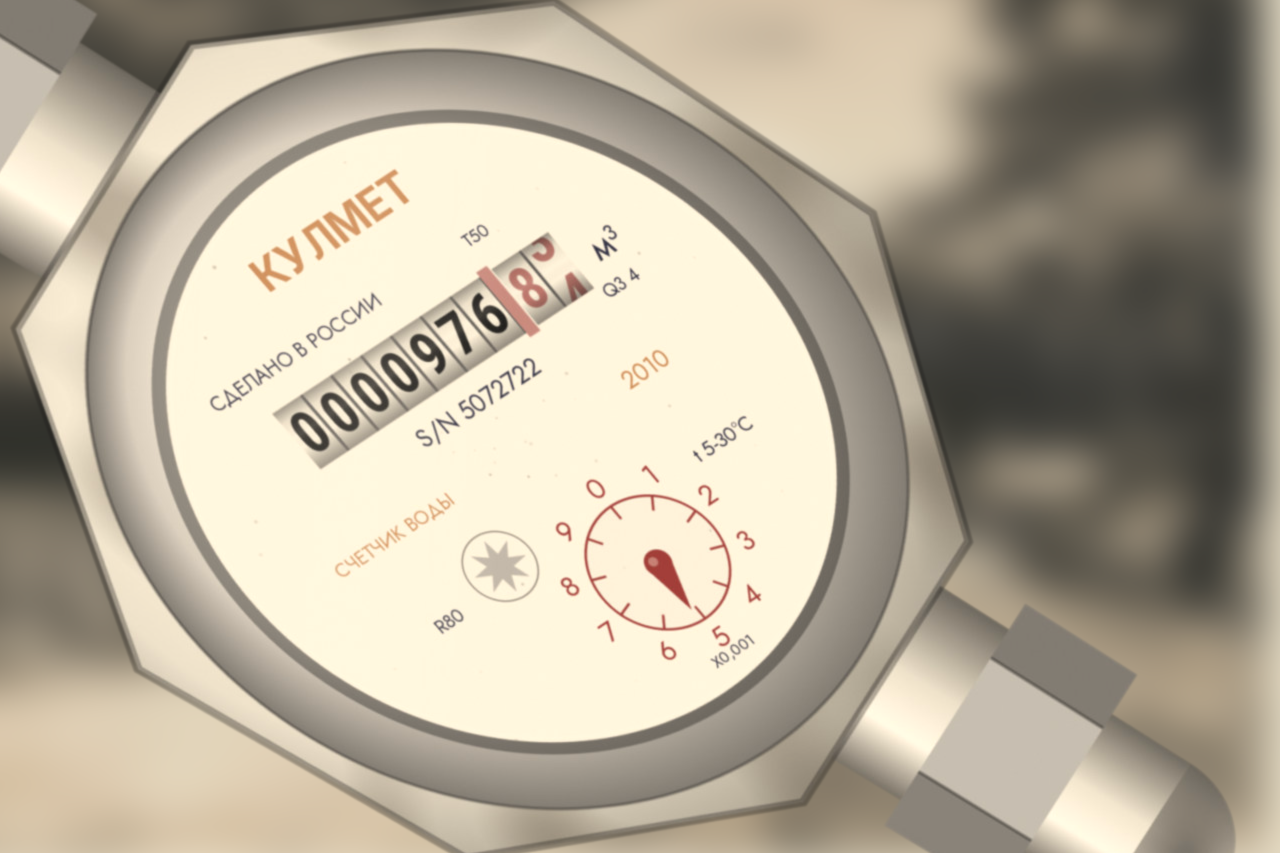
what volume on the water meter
976.835 m³
